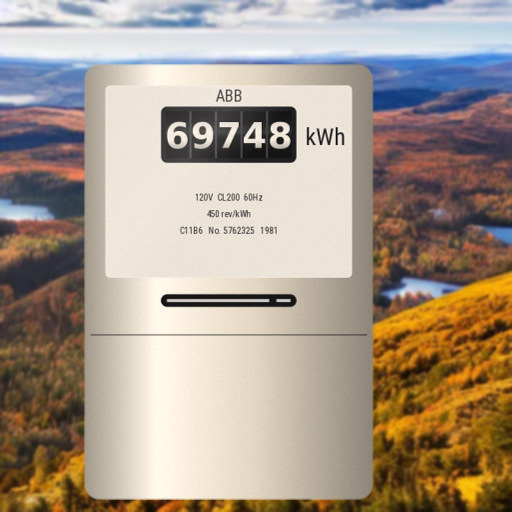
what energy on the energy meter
69748 kWh
